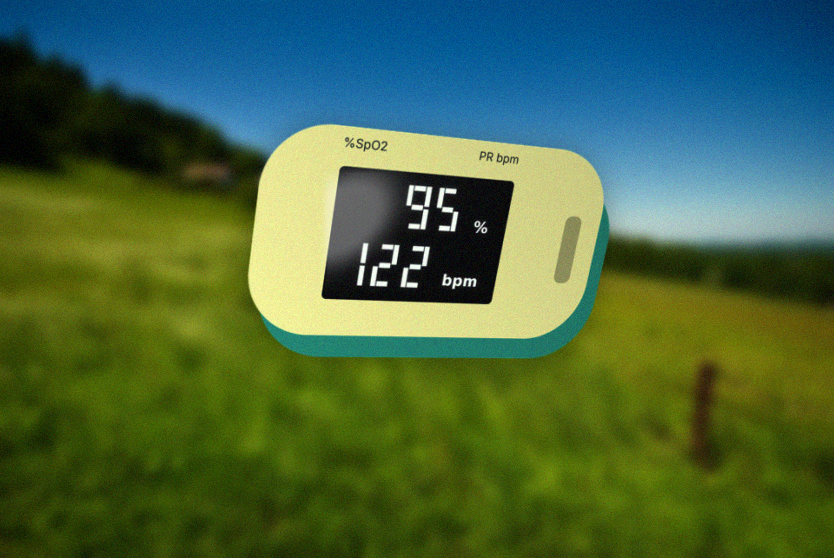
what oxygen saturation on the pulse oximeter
95 %
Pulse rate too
122 bpm
